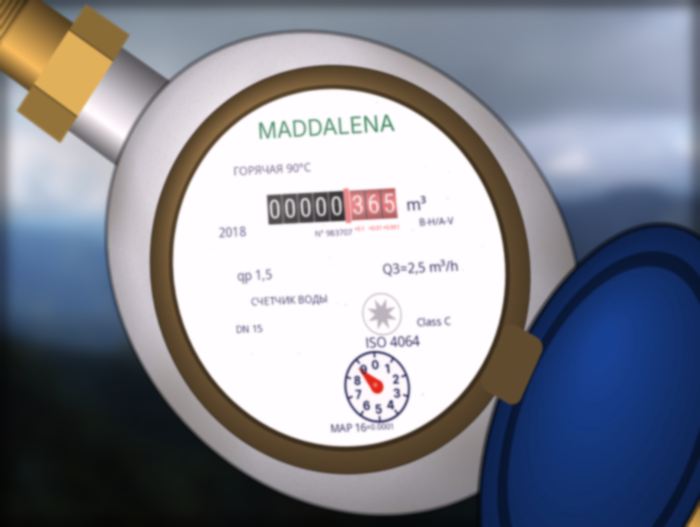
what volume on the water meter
0.3658 m³
